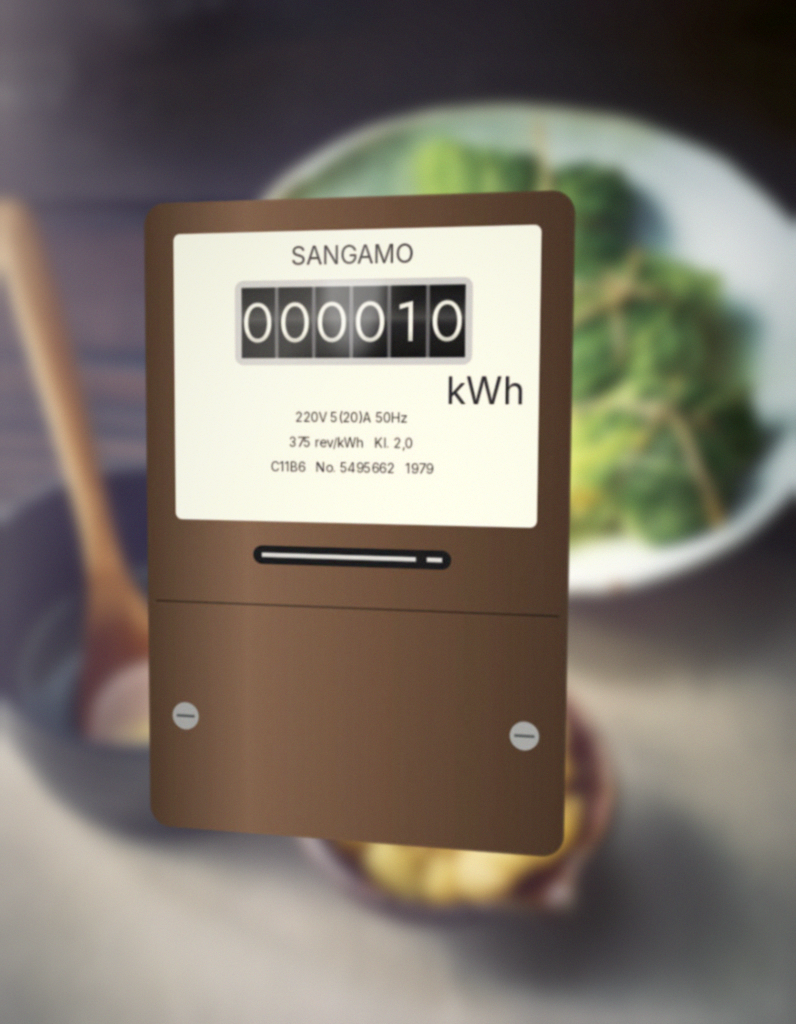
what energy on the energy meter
10 kWh
